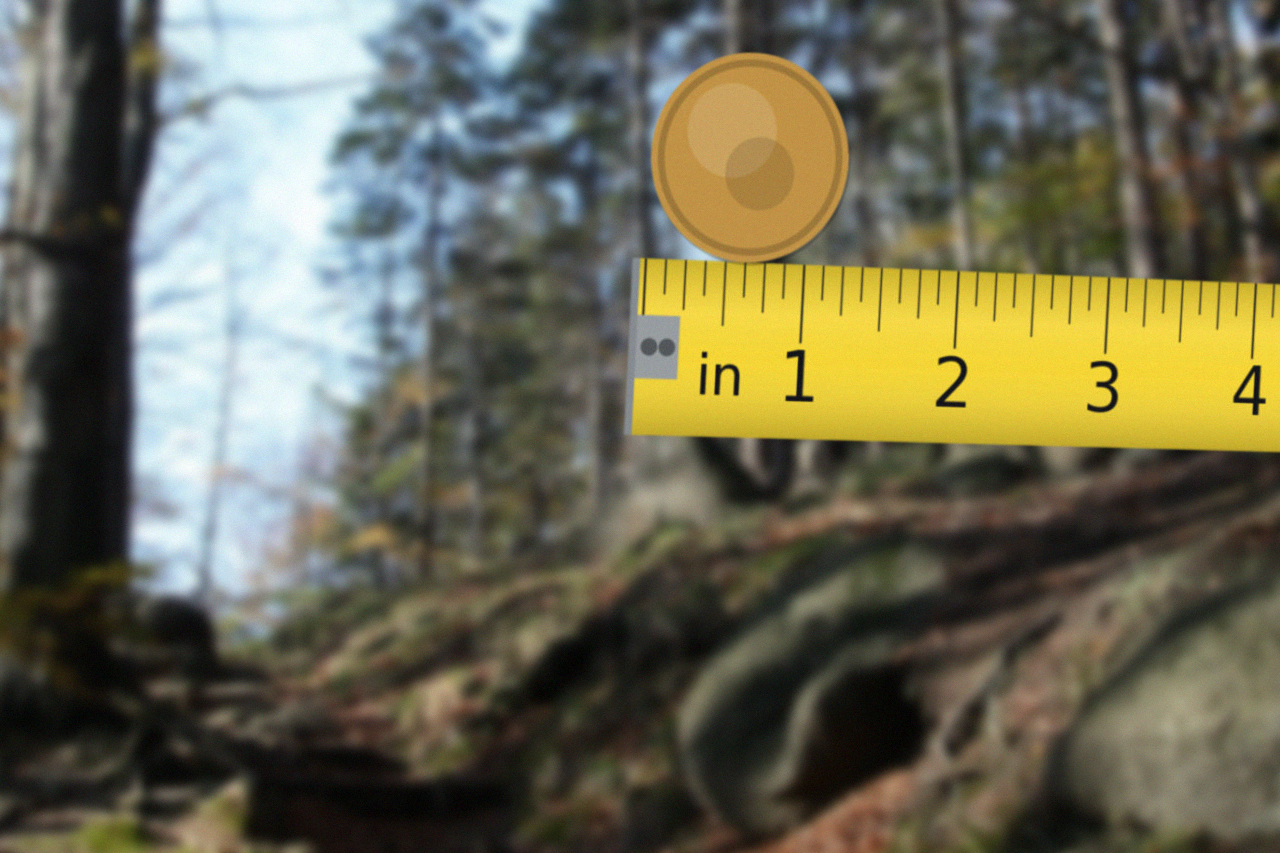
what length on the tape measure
1.25 in
